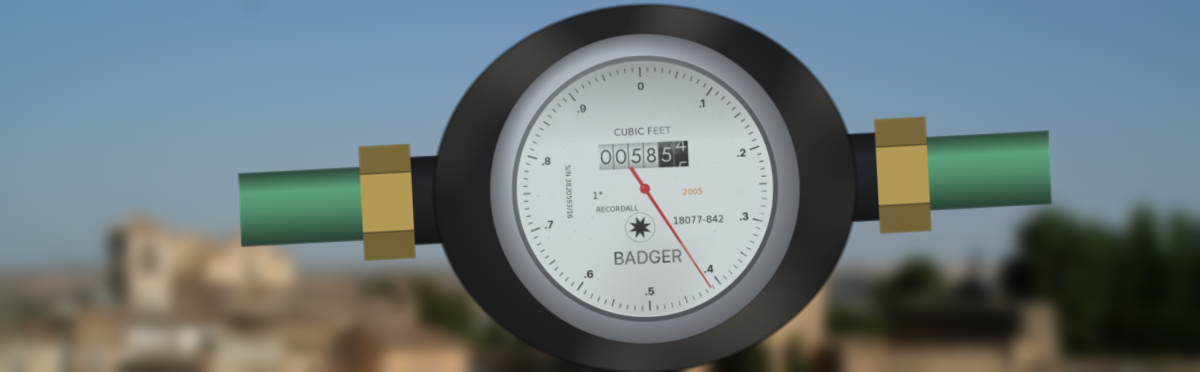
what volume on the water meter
5854.41 ft³
